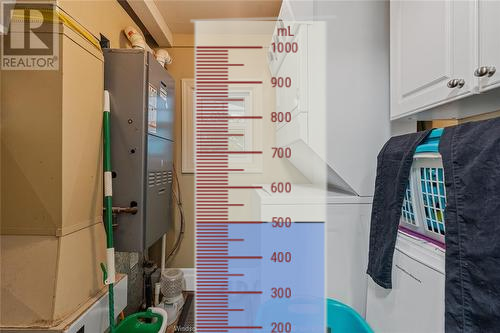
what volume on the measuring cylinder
500 mL
